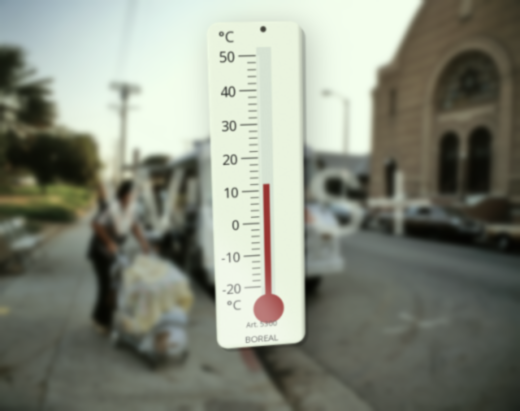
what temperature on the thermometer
12 °C
